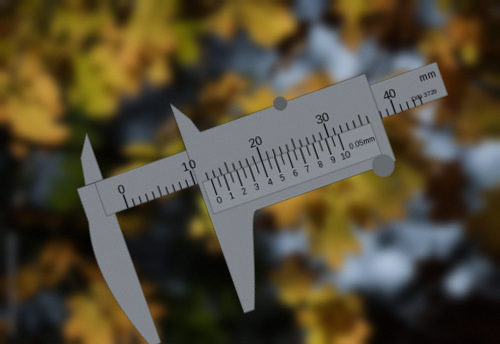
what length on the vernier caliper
12.4 mm
